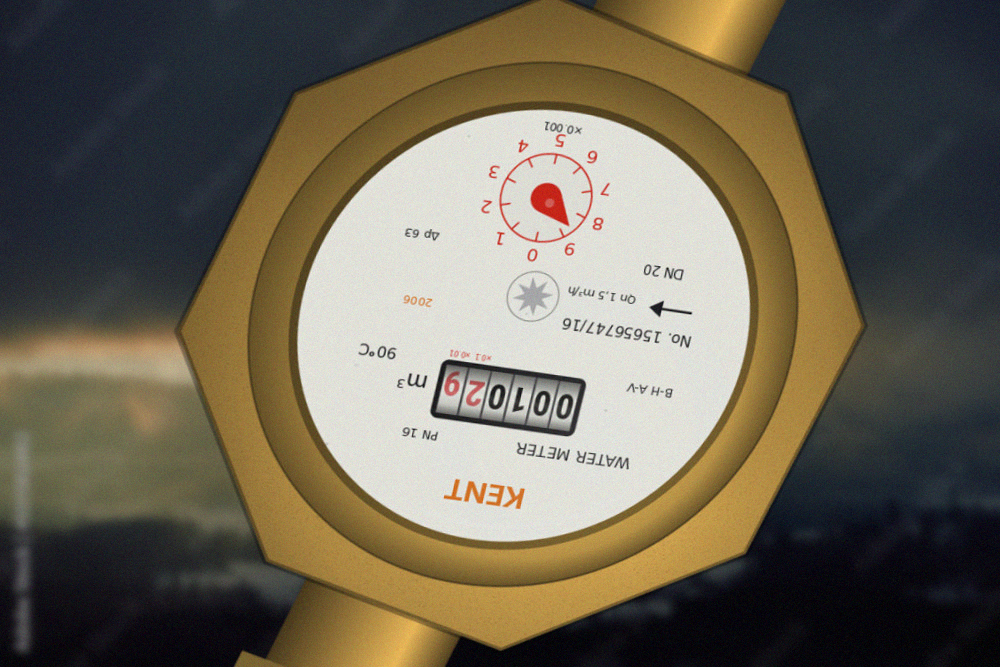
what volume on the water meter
10.288 m³
